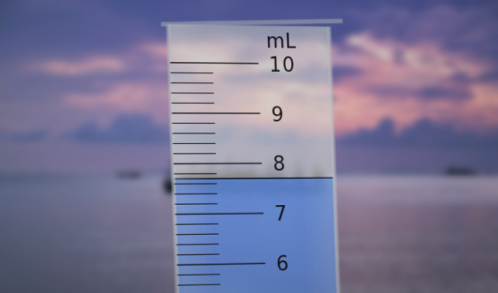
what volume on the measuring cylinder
7.7 mL
